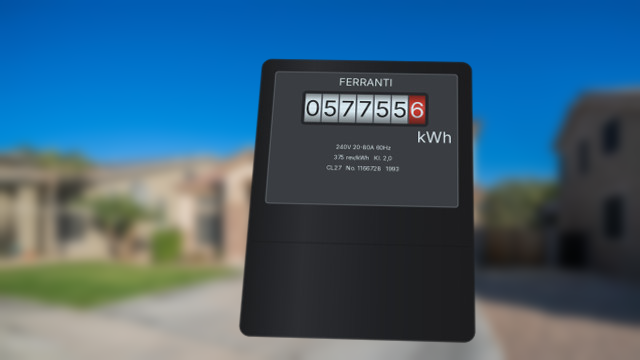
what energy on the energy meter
57755.6 kWh
